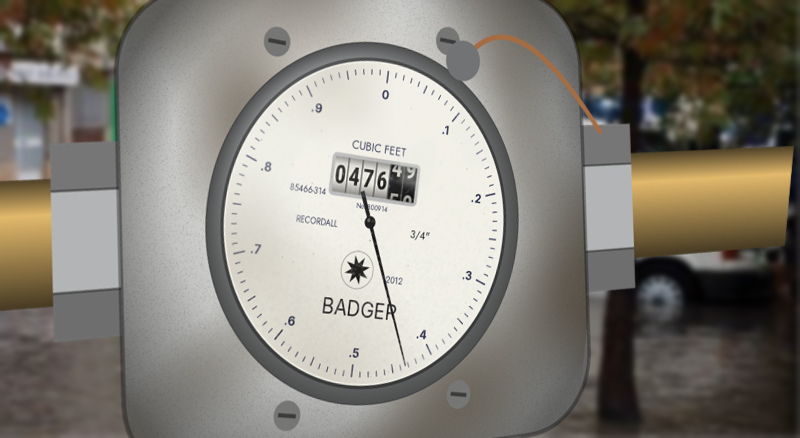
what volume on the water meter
47649.43 ft³
